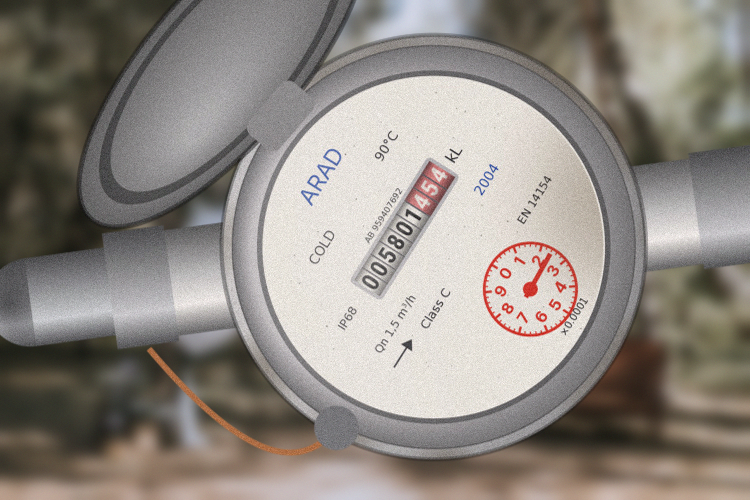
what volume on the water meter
5801.4542 kL
